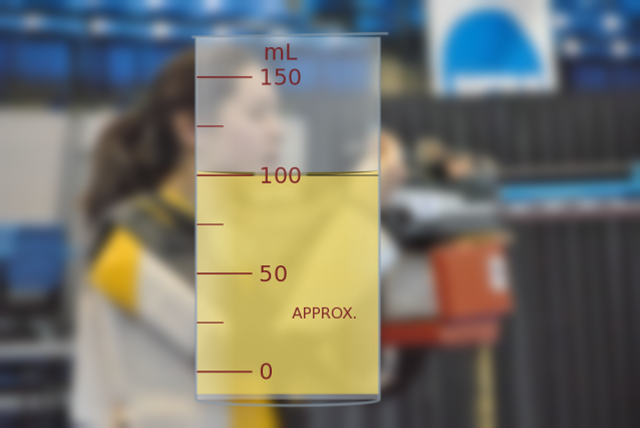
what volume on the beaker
100 mL
